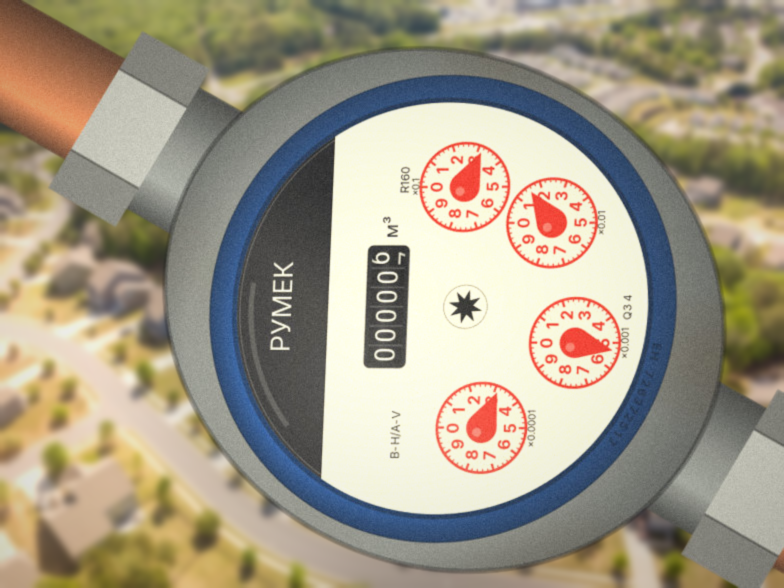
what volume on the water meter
6.3153 m³
